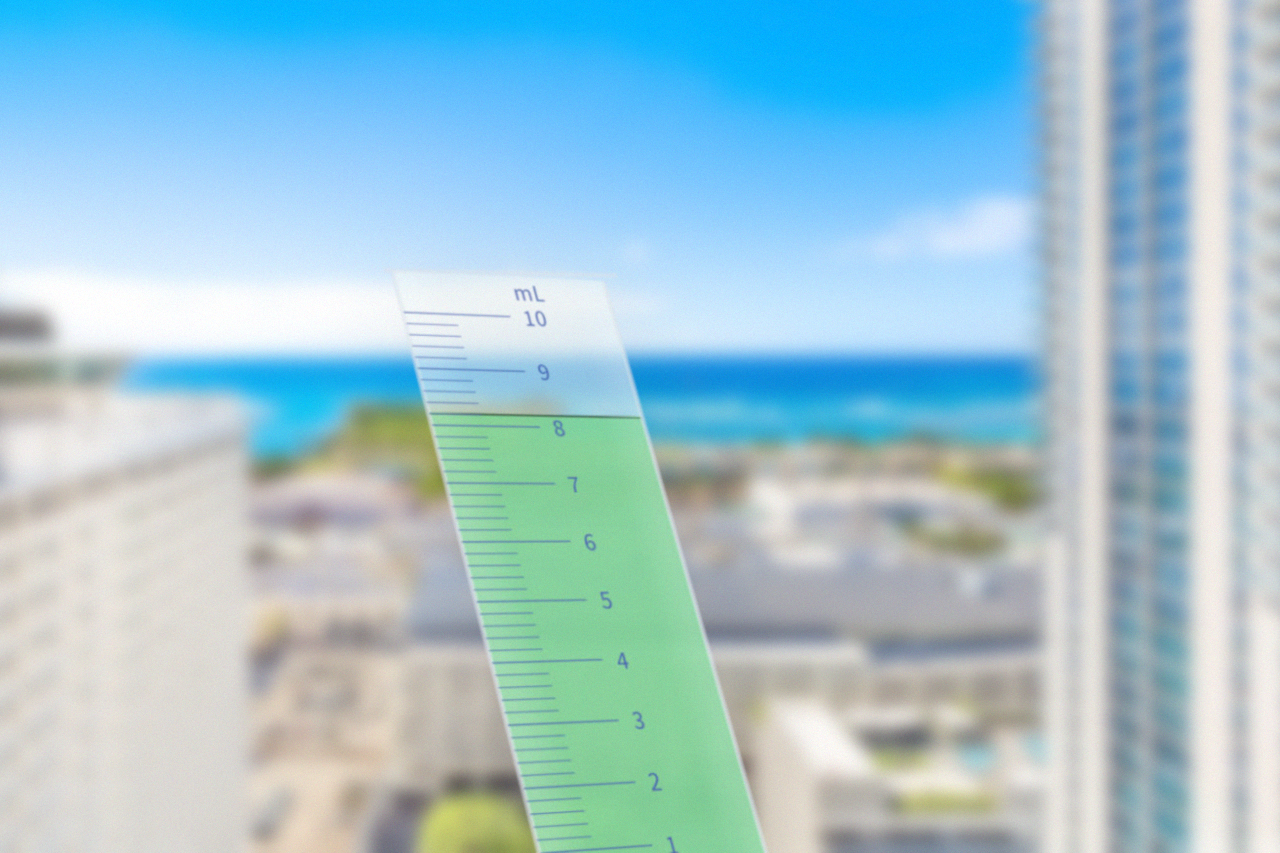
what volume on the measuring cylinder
8.2 mL
